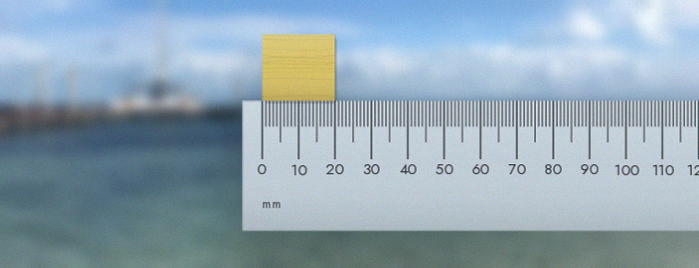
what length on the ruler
20 mm
